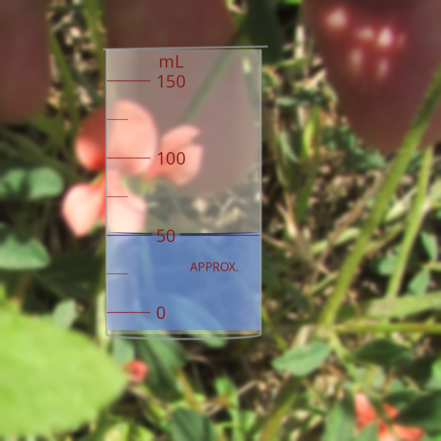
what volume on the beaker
50 mL
